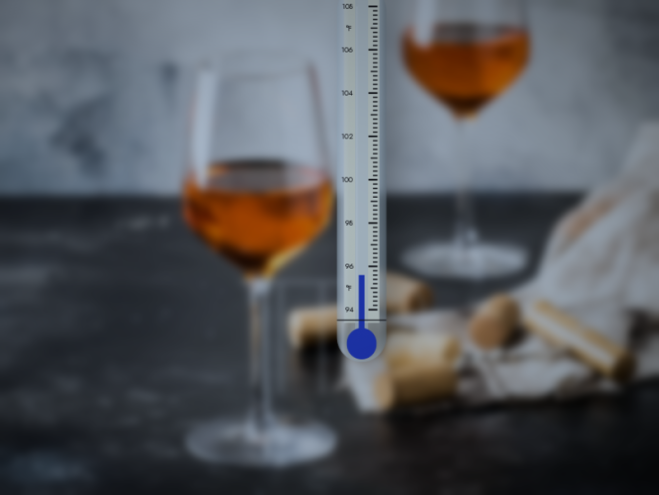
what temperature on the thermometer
95.6 °F
